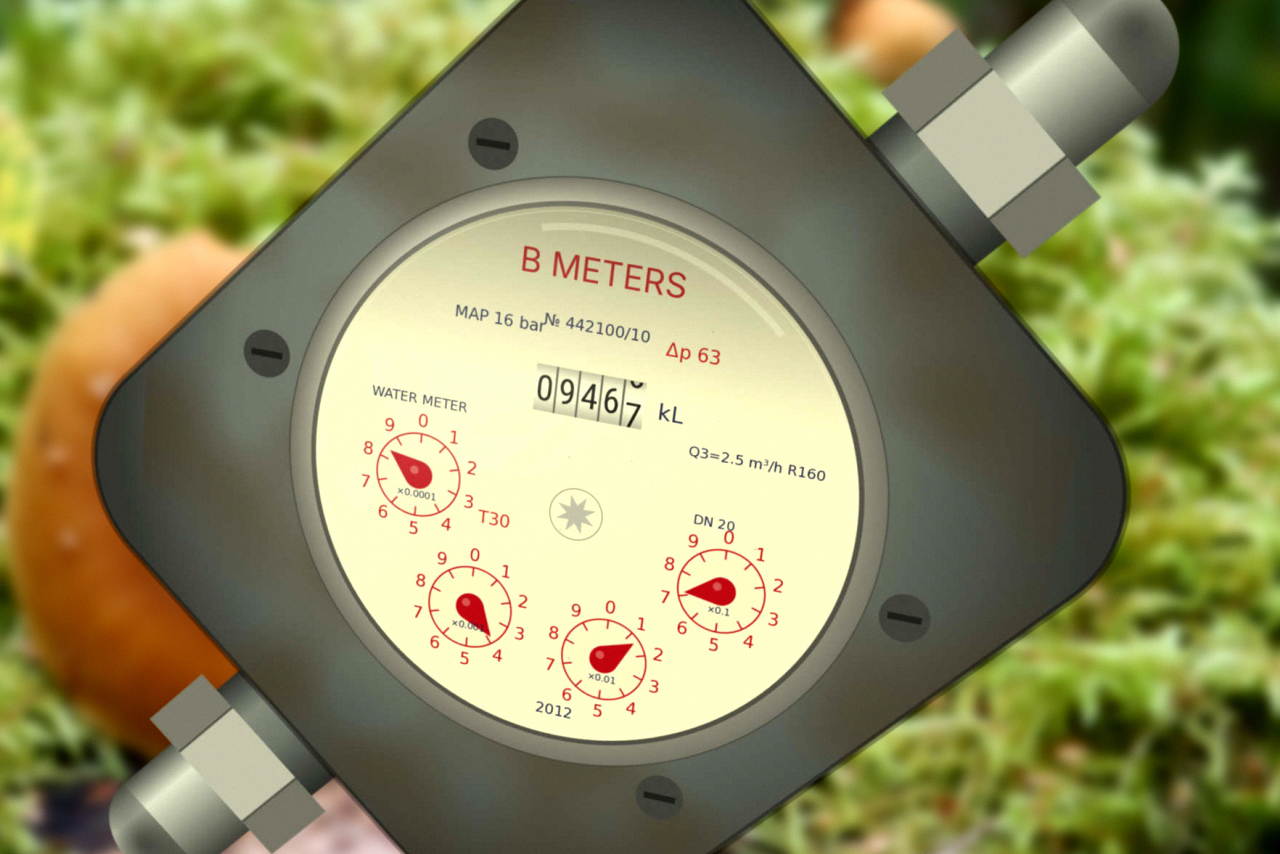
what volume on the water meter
9466.7138 kL
